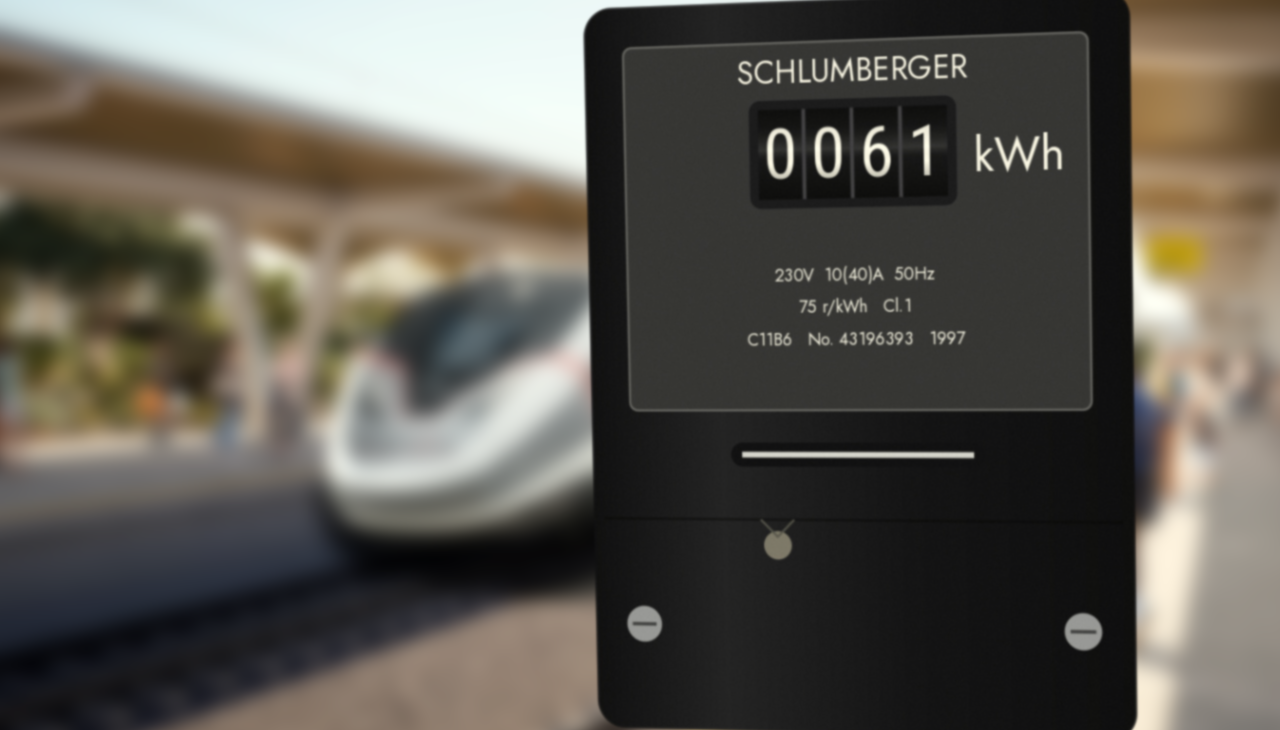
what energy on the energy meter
61 kWh
